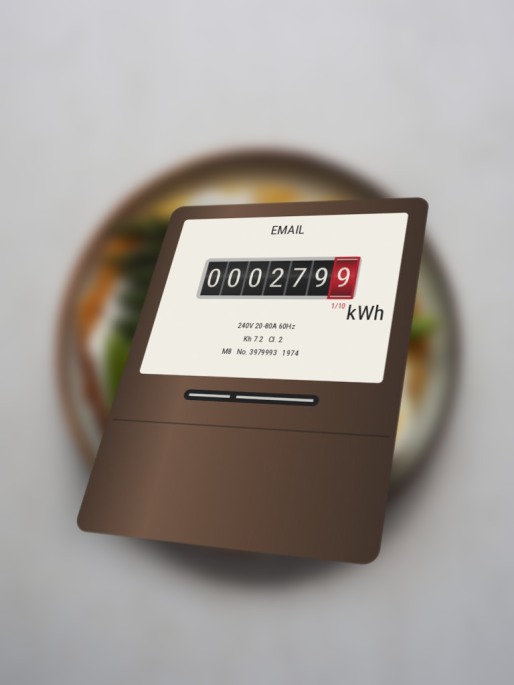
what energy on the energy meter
279.9 kWh
